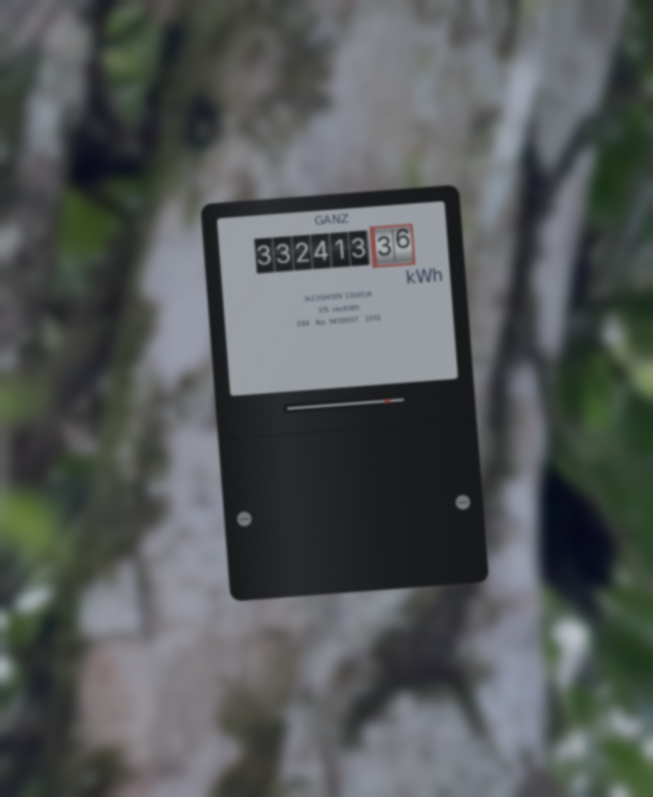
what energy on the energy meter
332413.36 kWh
